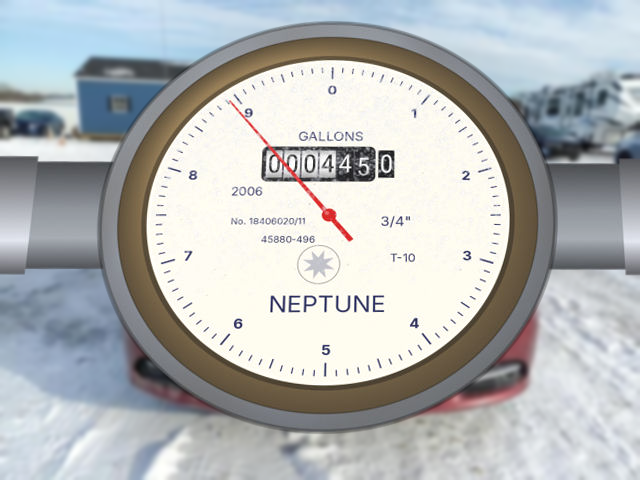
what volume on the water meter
4448.9 gal
